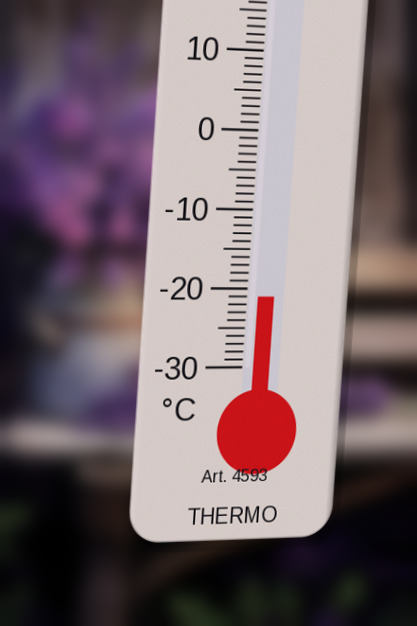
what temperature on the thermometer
-21 °C
